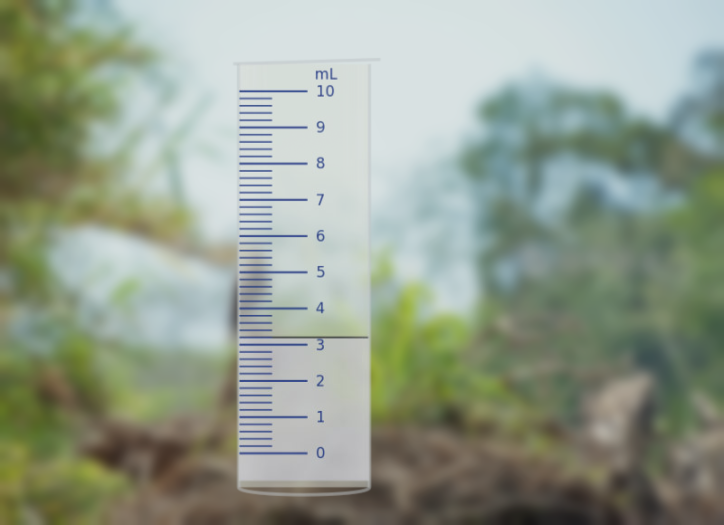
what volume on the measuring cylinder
3.2 mL
